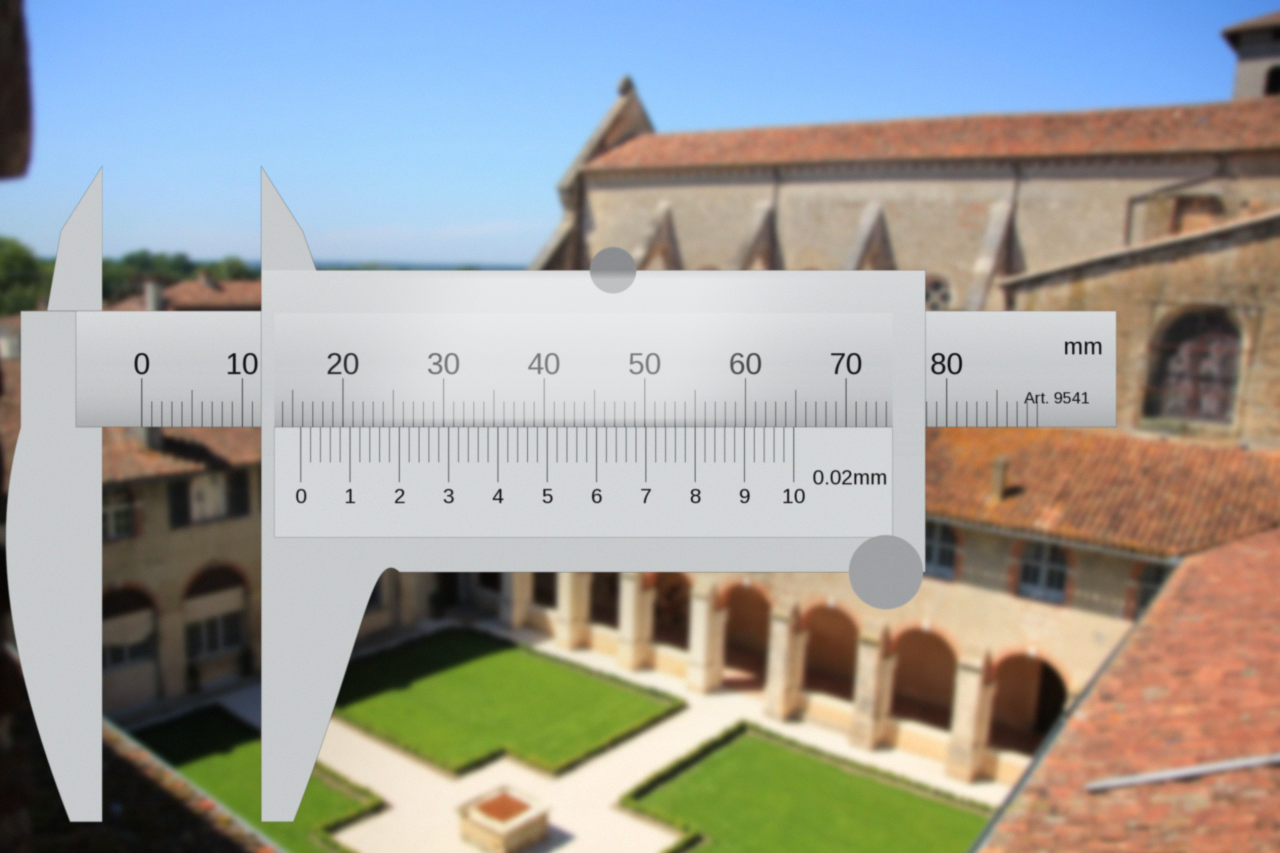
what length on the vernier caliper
15.8 mm
